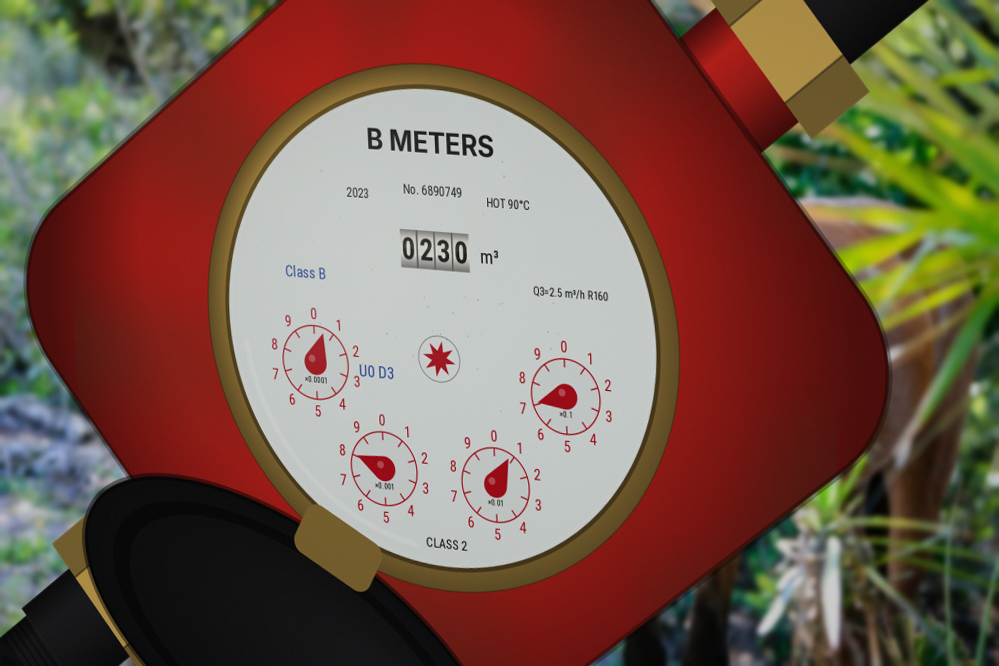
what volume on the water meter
230.7080 m³
